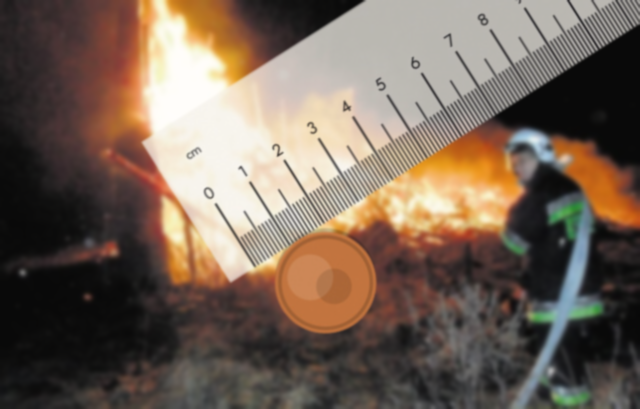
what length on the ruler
2.5 cm
